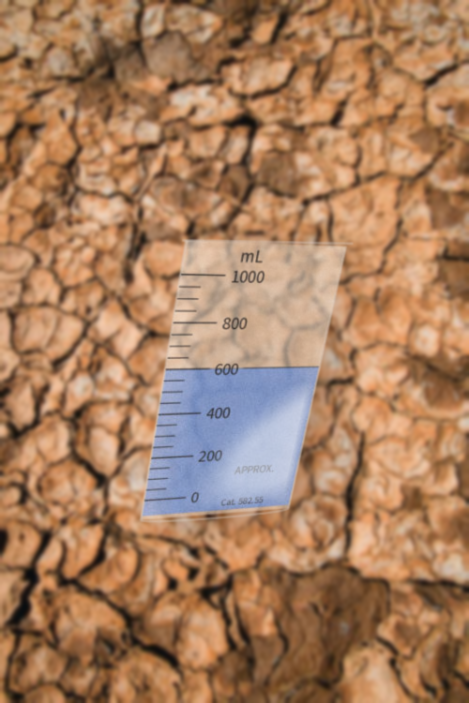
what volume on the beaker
600 mL
